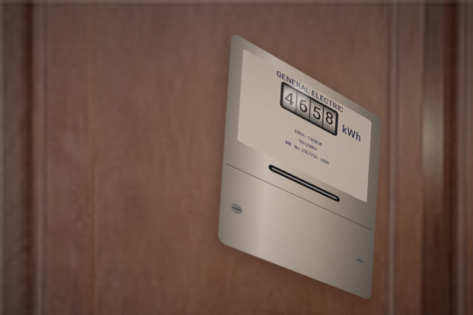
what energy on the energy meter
4658 kWh
